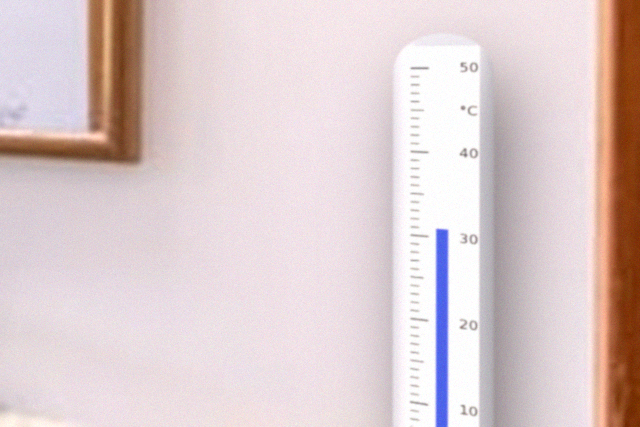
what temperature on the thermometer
31 °C
